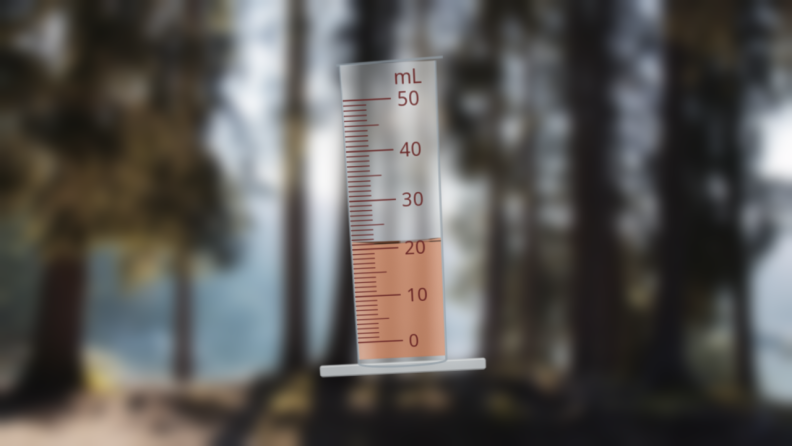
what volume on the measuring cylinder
21 mL
